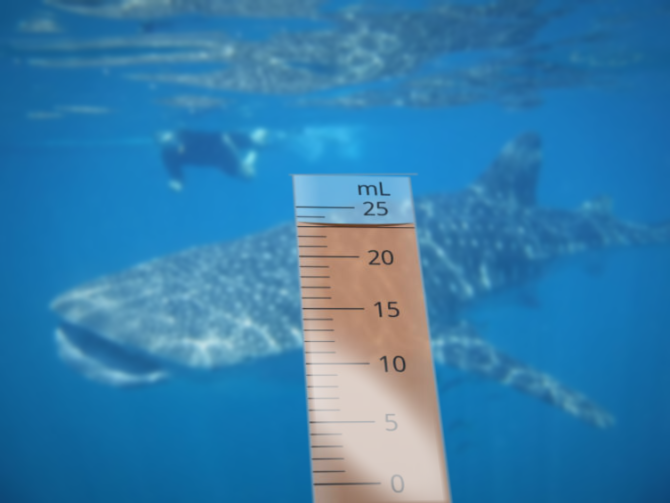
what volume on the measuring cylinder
23 mL
